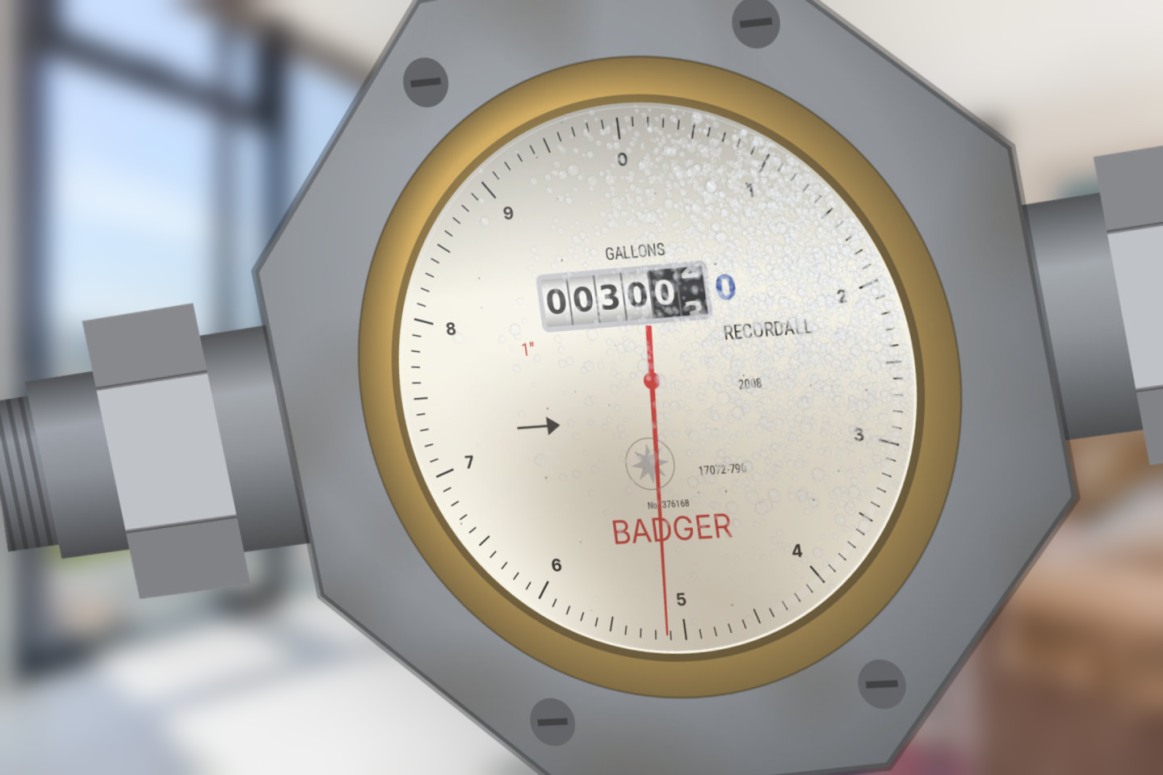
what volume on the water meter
30025.1 gal
